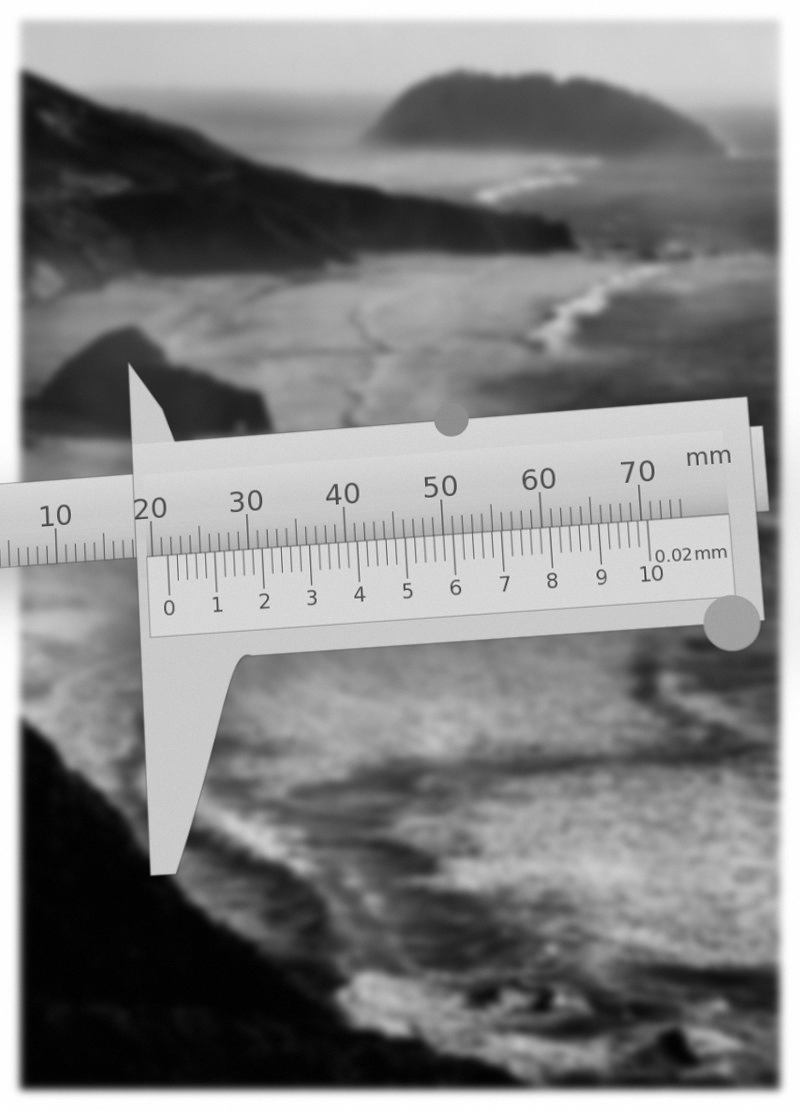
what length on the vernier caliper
21.6 mm
